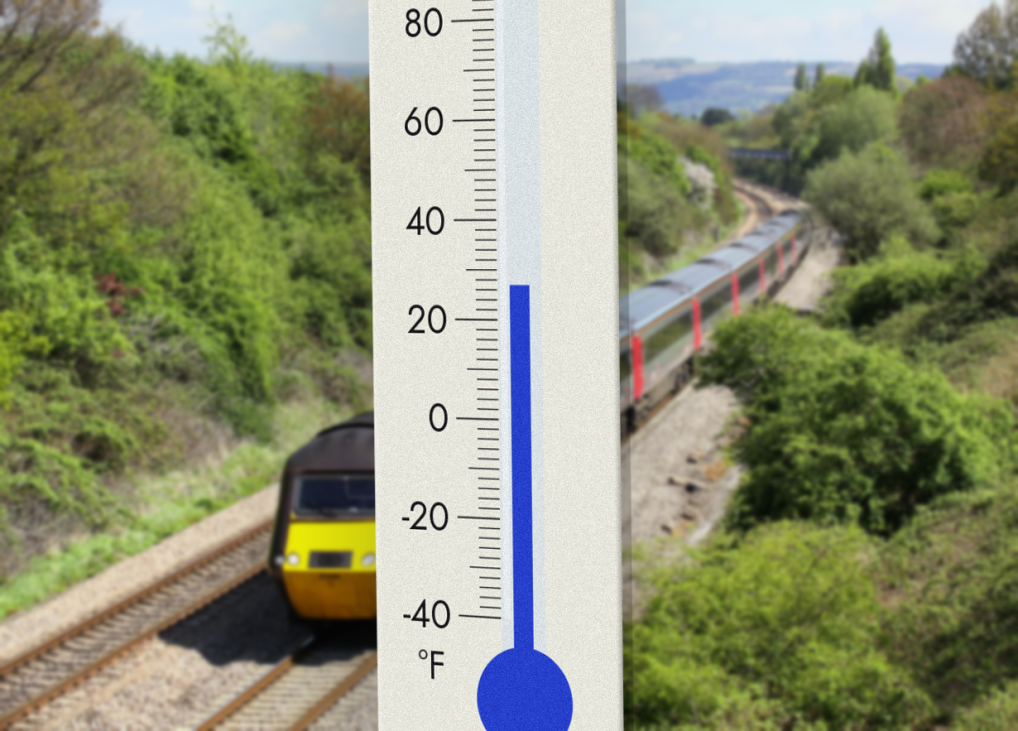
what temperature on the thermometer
27 °F
